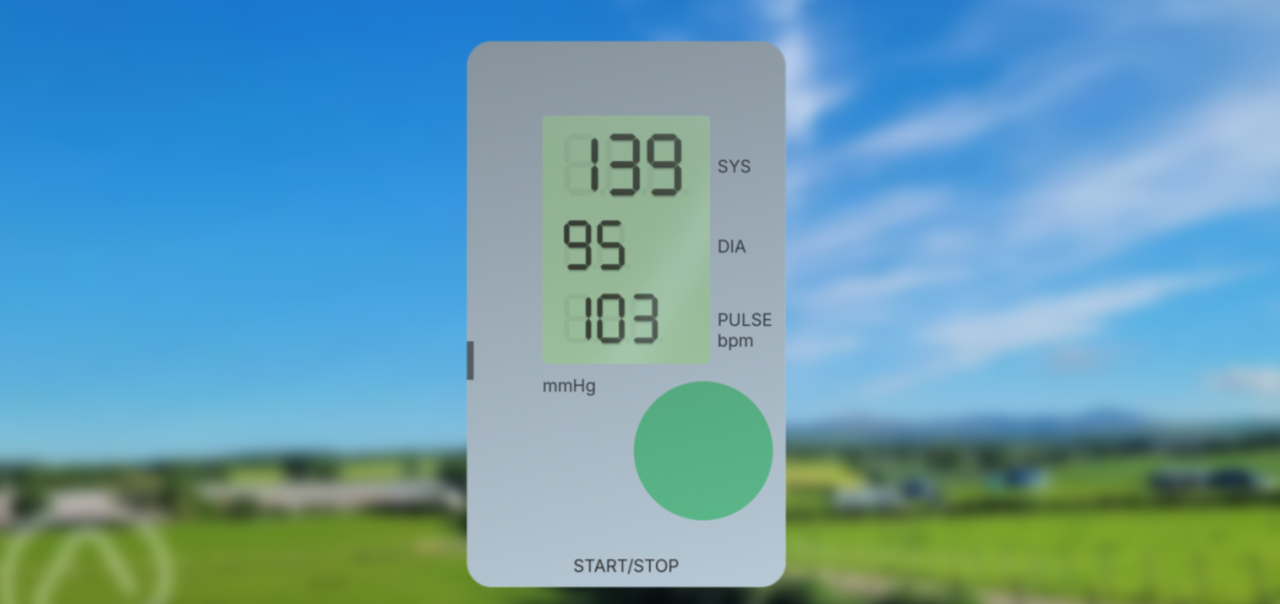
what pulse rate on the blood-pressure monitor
103 bpm
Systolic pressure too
139 mmHg
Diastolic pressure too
95 mmHg
